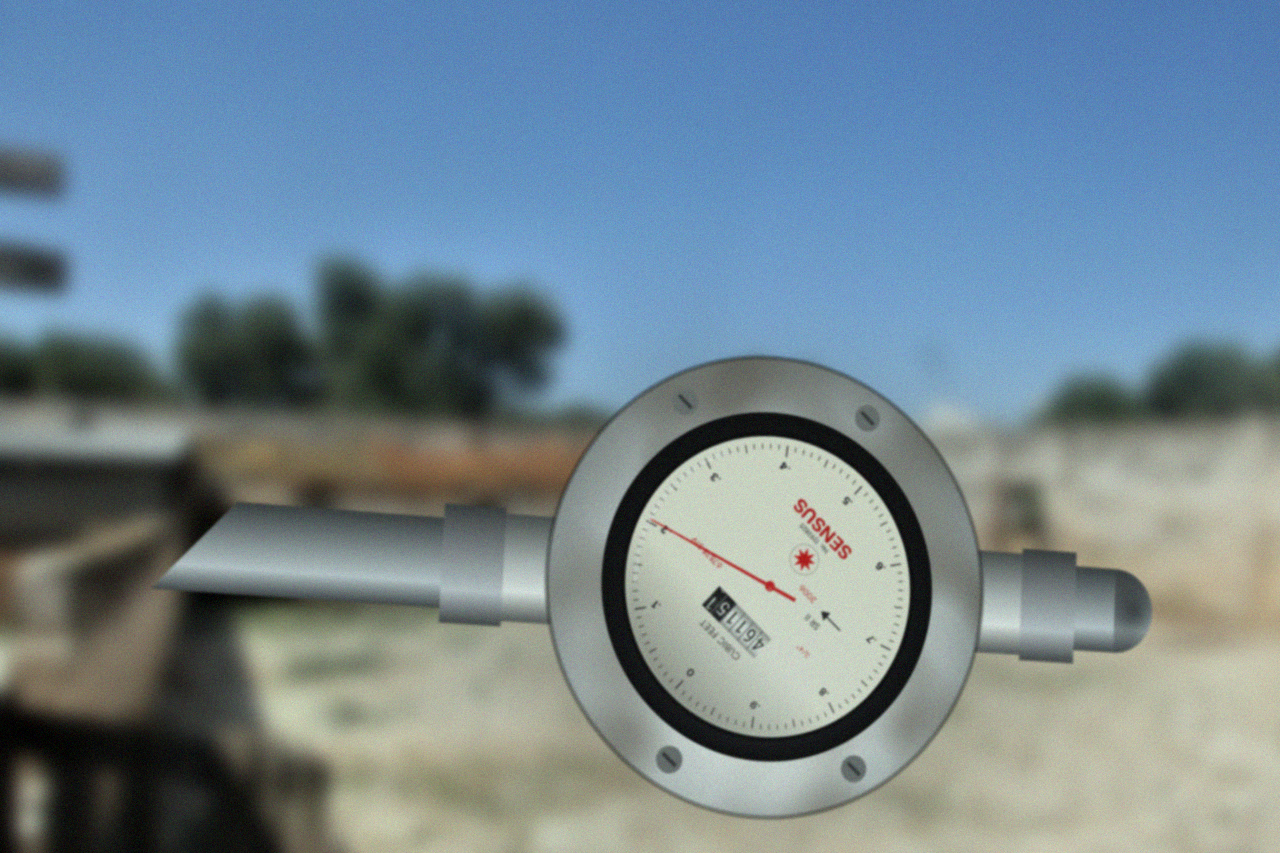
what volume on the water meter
461151.20 ft³
